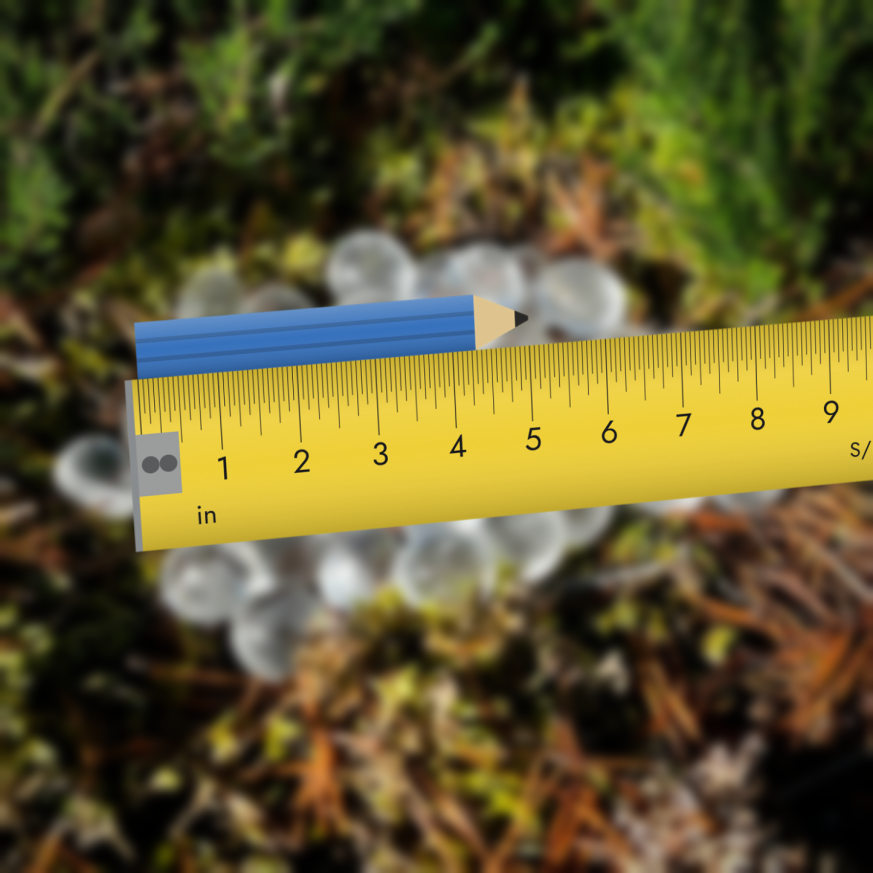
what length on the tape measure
5 in
